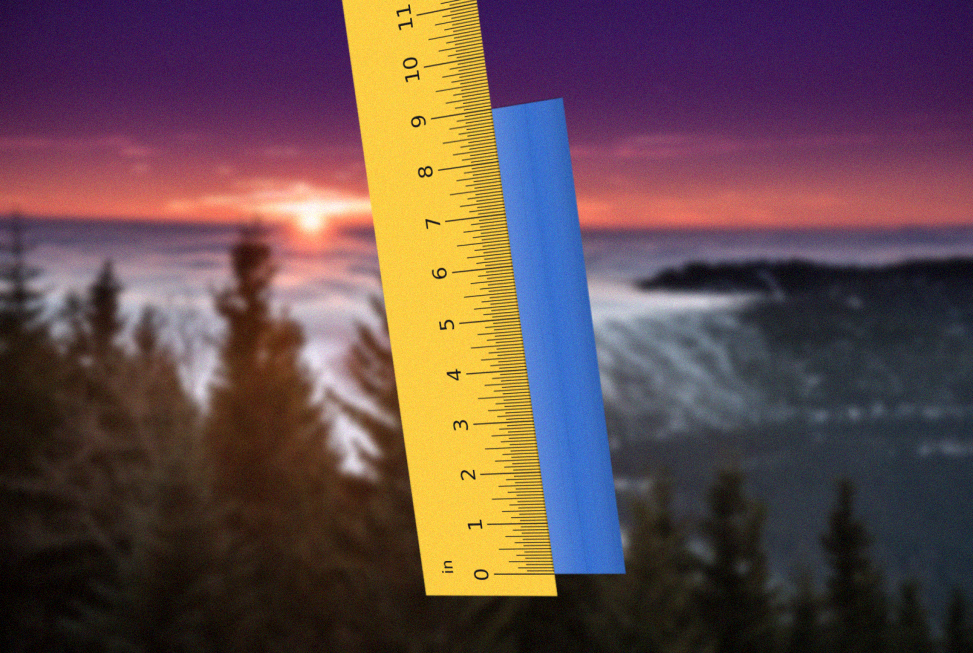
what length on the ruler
9 in
